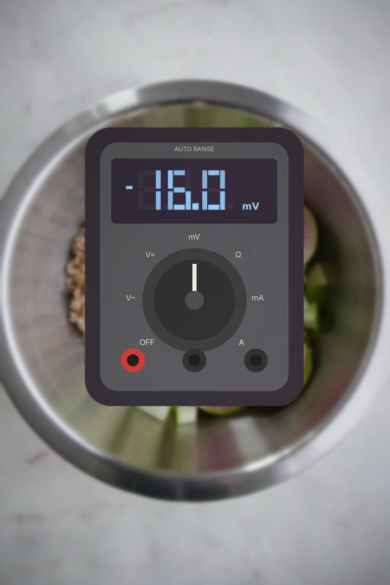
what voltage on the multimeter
-16.0 mV
